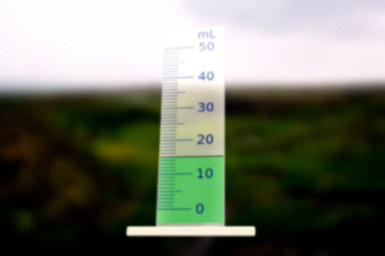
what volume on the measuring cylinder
15 mL
